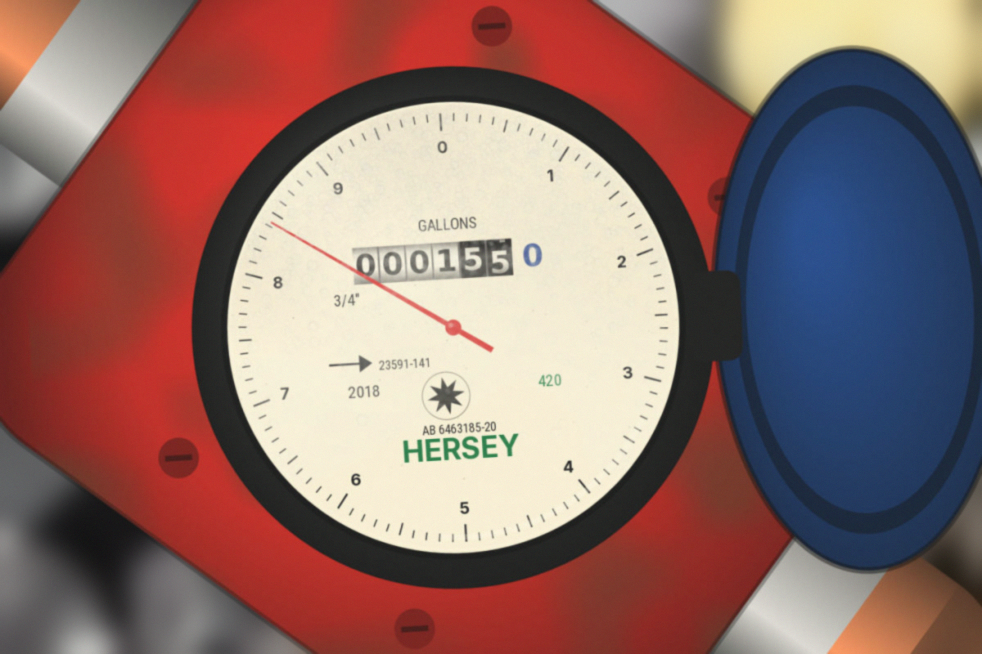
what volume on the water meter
1548.4 gal
